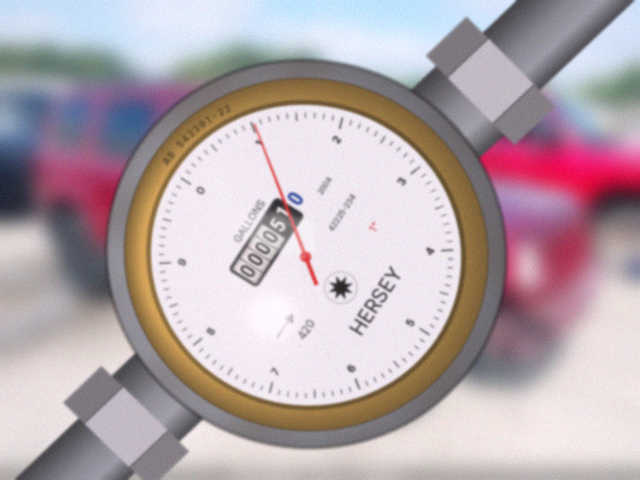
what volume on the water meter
511.0 gal
